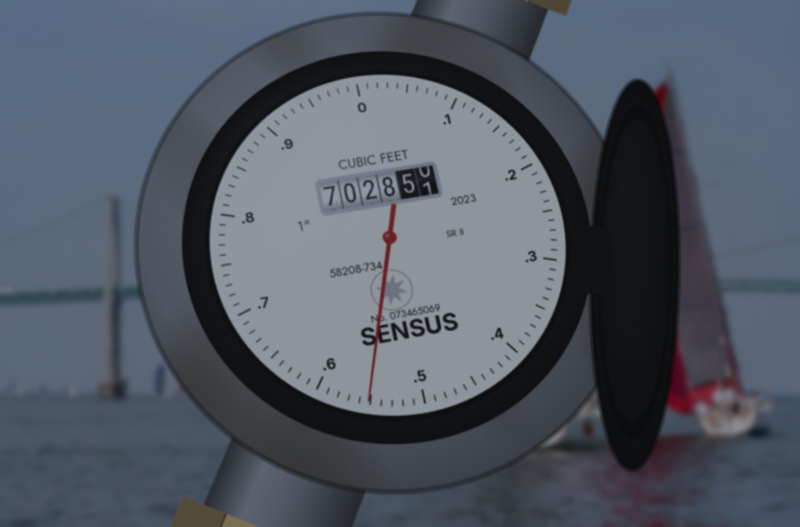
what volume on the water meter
702850.55 ft³
